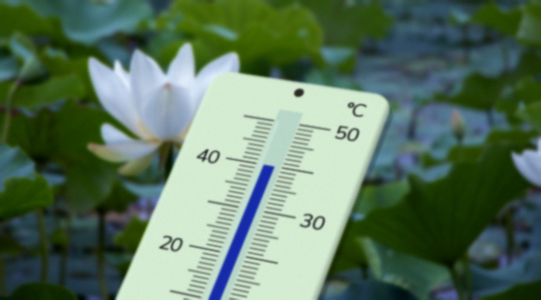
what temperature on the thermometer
40 °C
